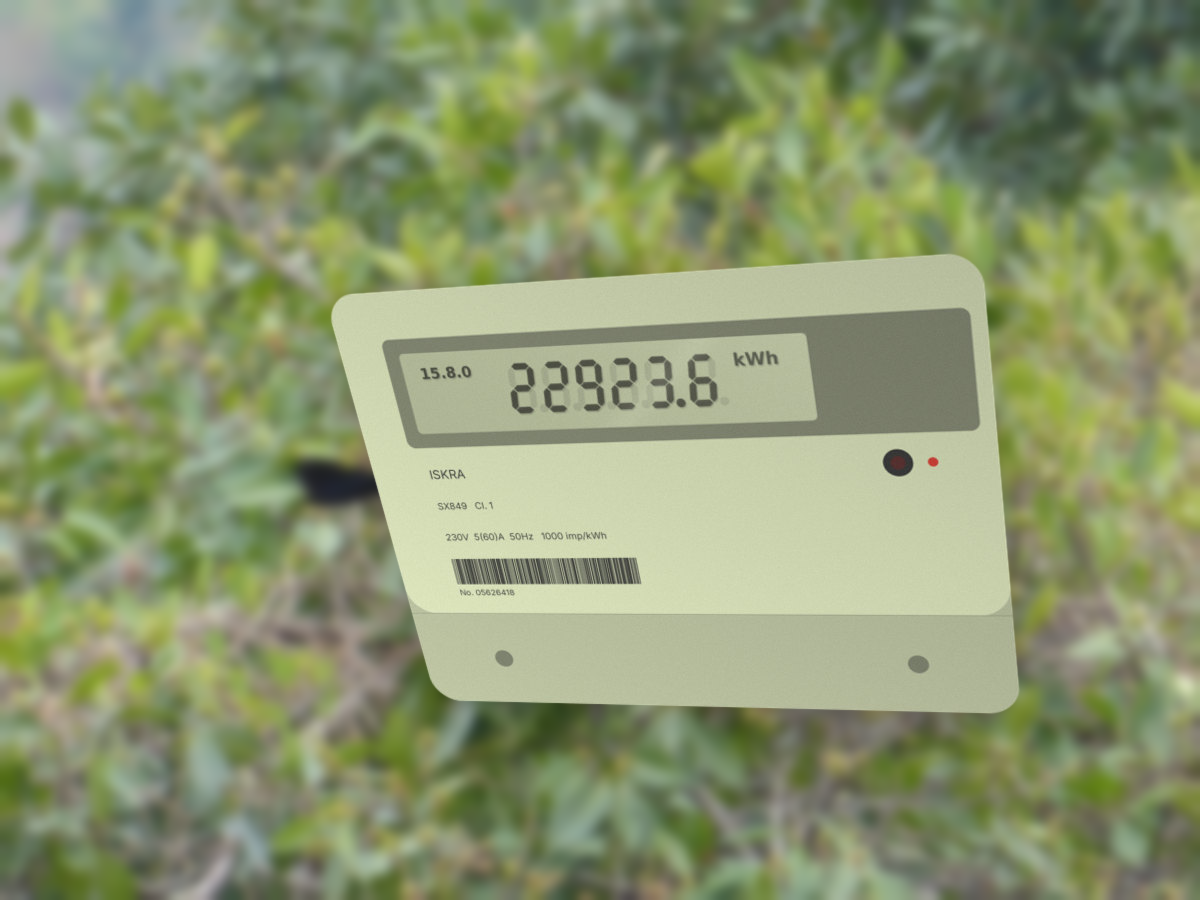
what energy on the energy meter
22923.6 kWh
